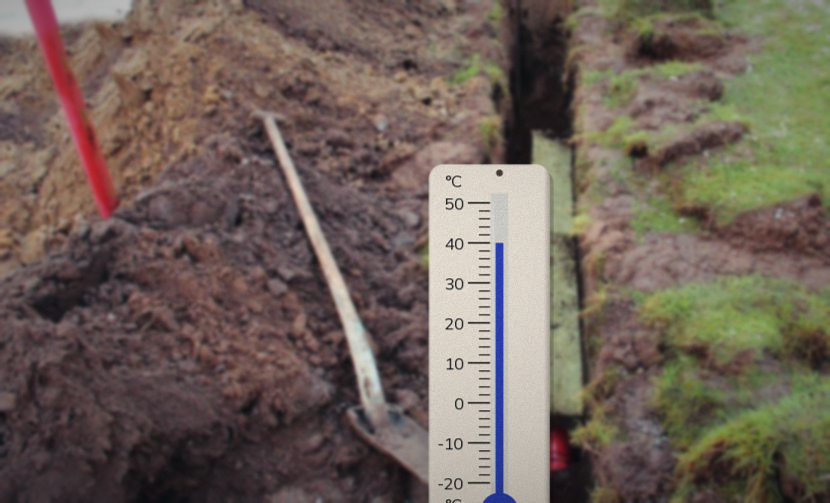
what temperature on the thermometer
40 °C
